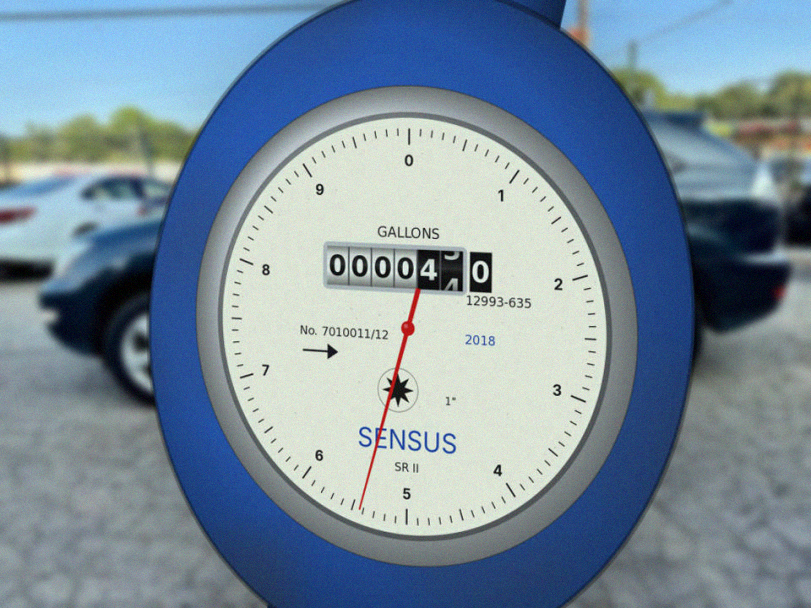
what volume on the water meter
435.4 gal
